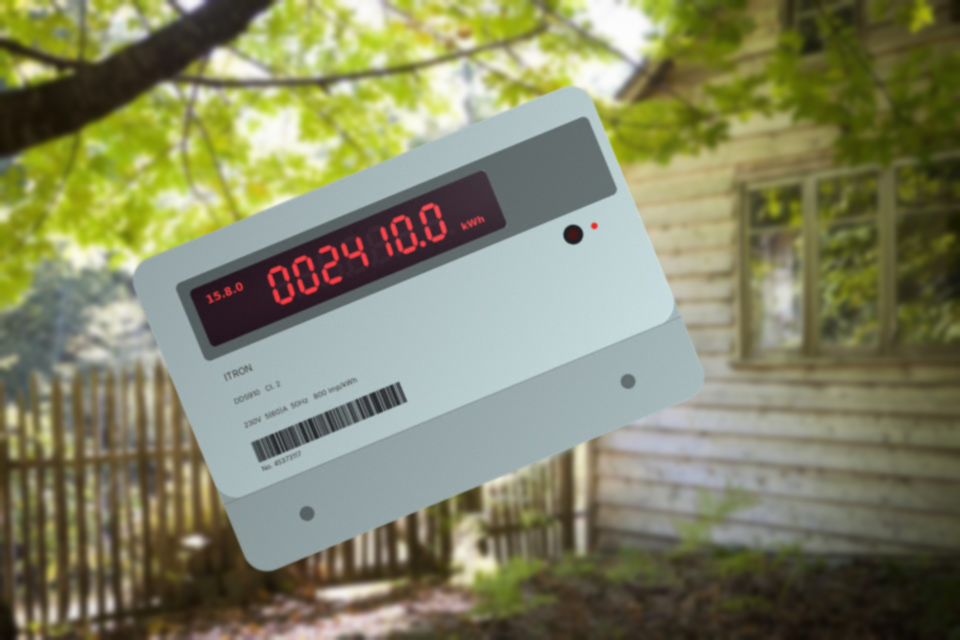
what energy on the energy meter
2410.0 kWh
